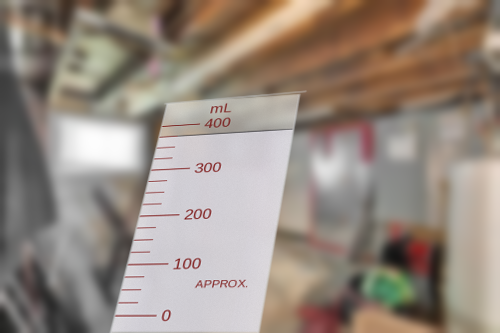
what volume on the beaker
375 mL
